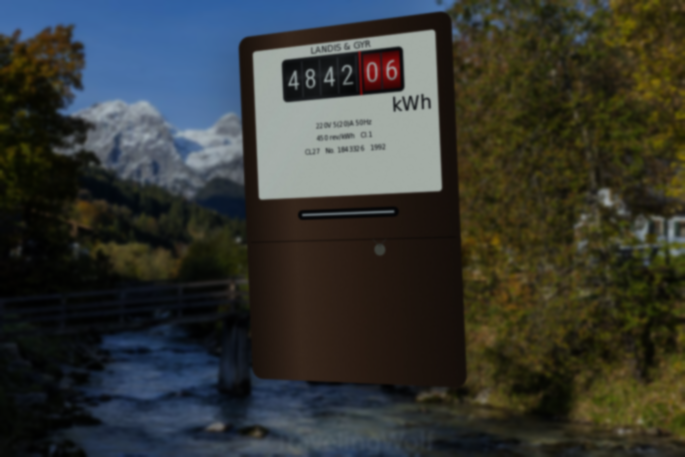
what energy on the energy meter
4842.06 kWh
